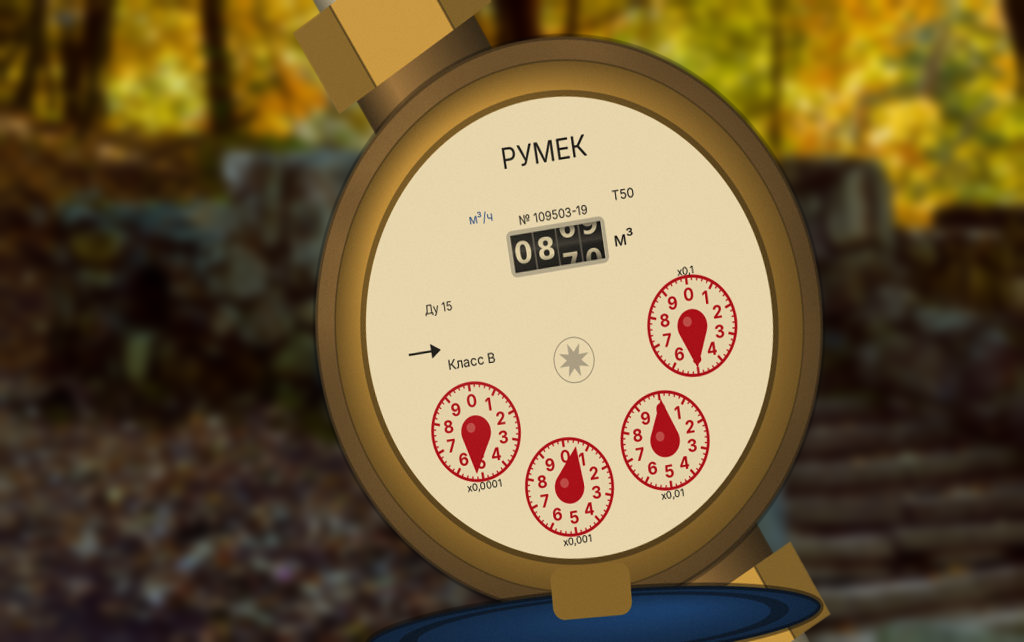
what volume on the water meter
869.5005 m³
